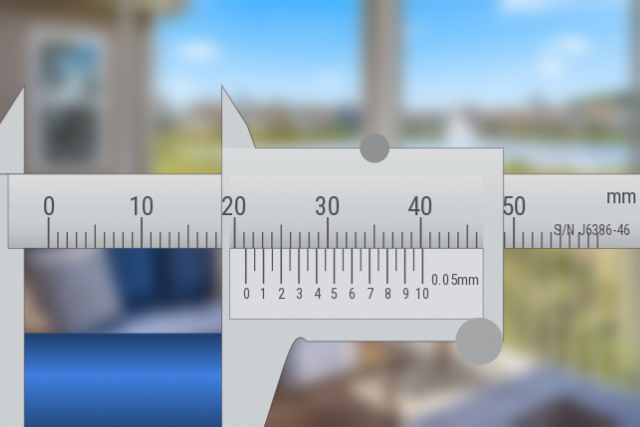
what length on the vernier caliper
21.2 mm
